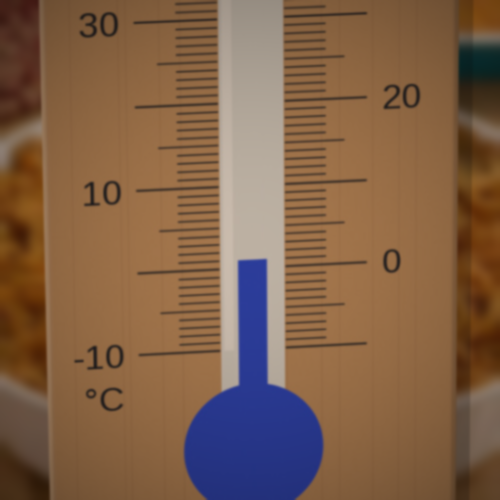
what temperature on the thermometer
1 °C
